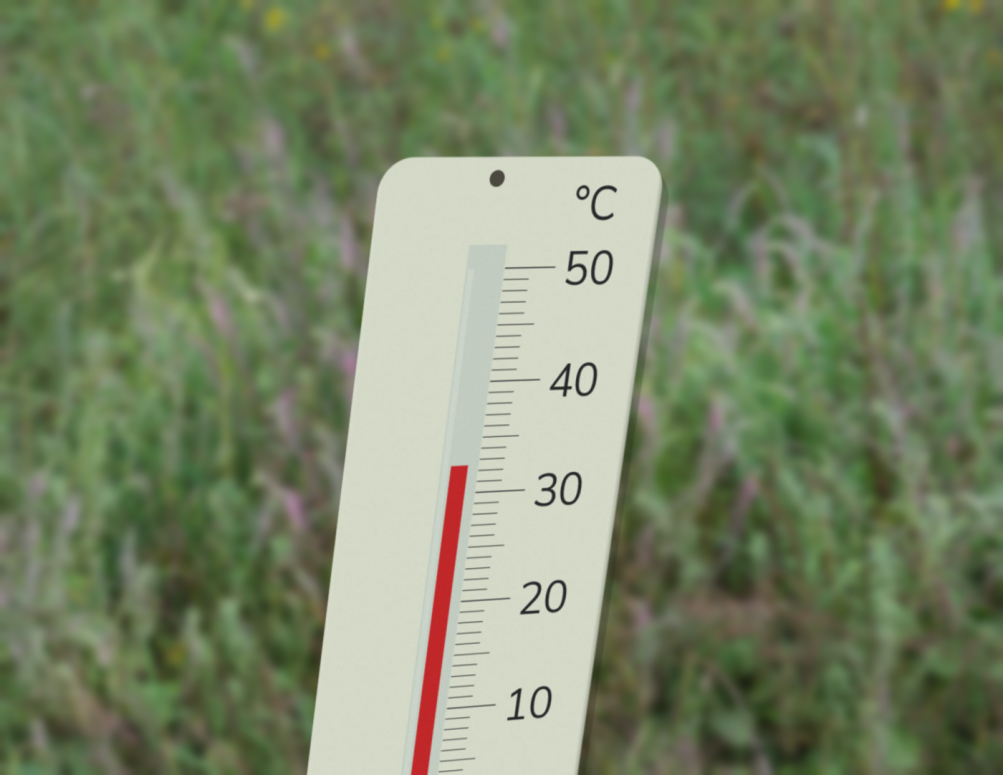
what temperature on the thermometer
32.5 °C
